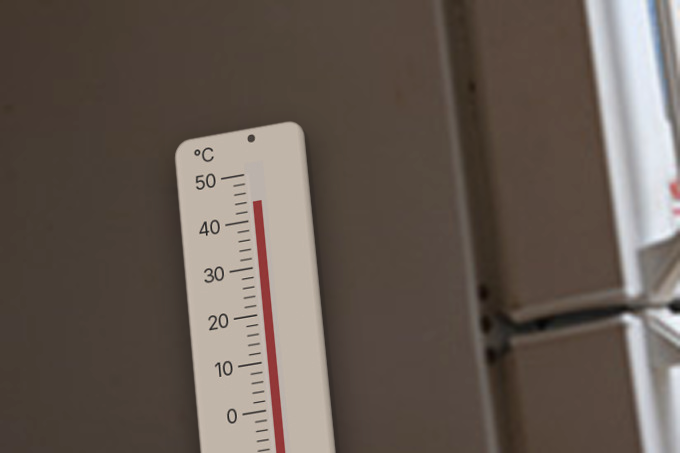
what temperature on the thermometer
44 °C
